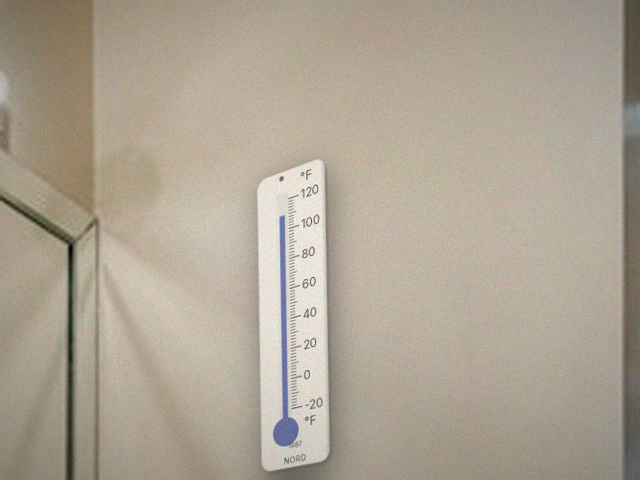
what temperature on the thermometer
110 °F
